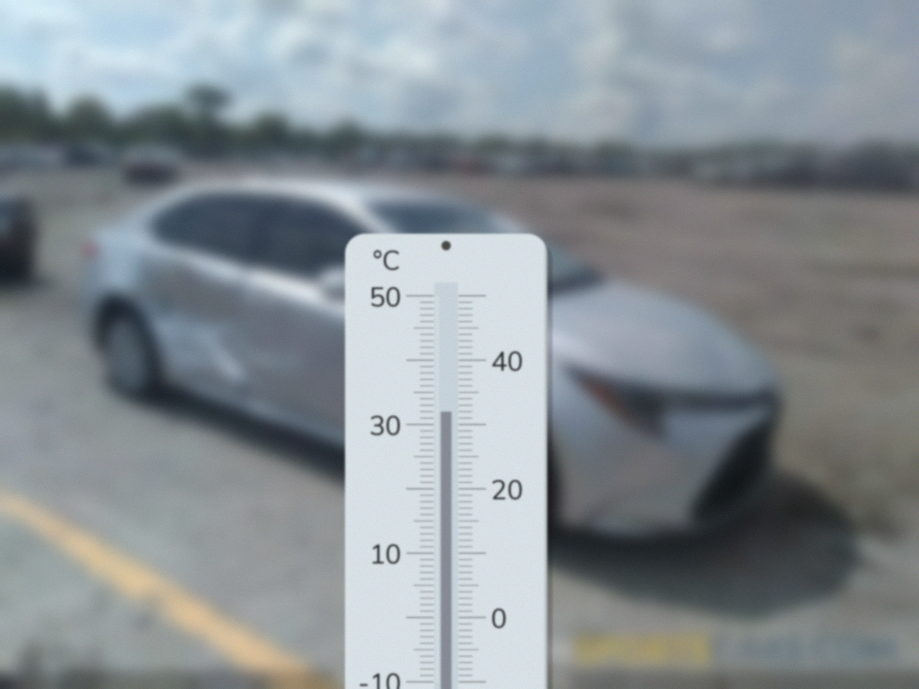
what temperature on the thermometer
32 °C
